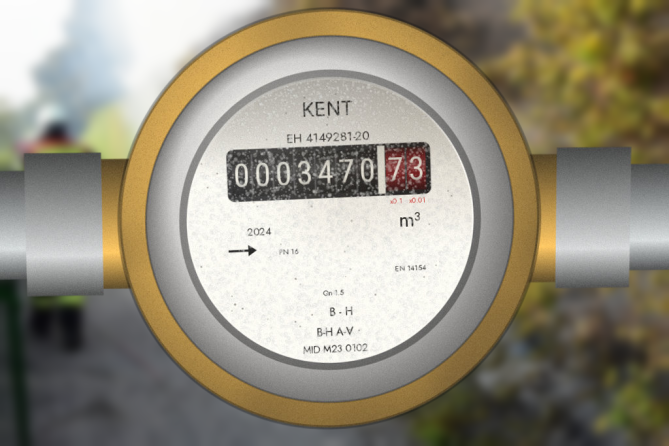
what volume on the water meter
3470.73 m³
